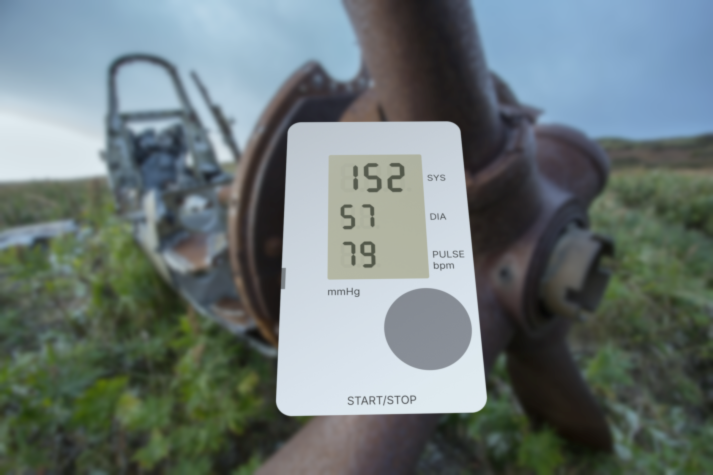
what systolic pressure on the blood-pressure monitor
152 mmHg
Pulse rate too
79 bpm
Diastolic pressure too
57 mmHg
